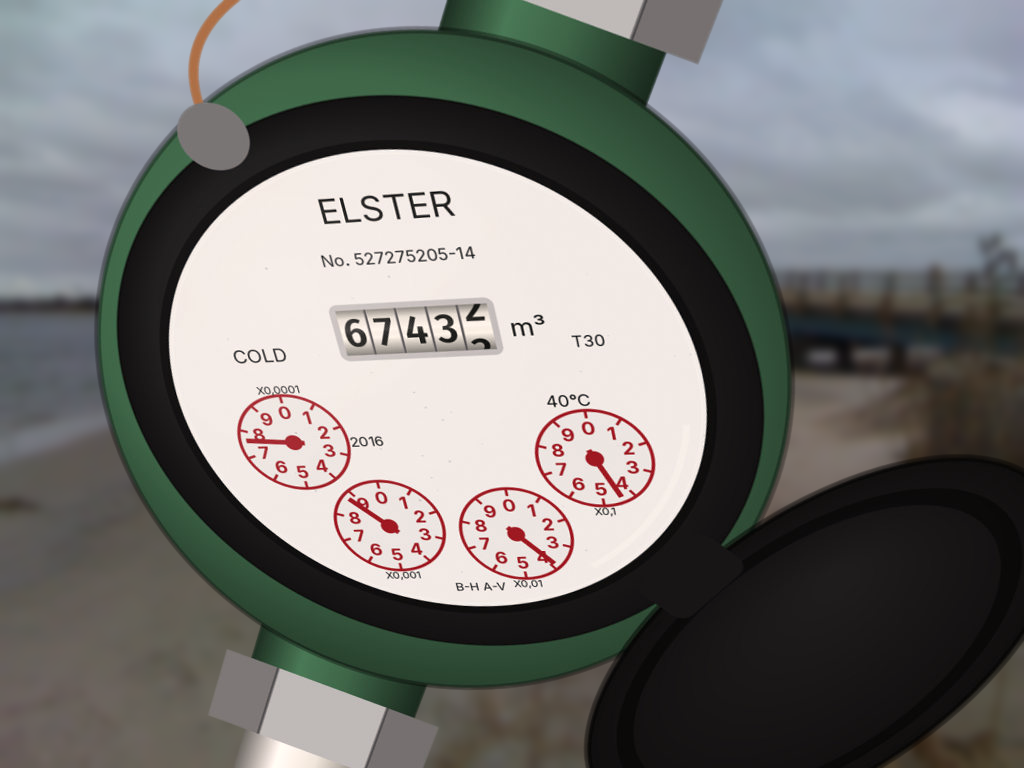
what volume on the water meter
67432.4387 m³
